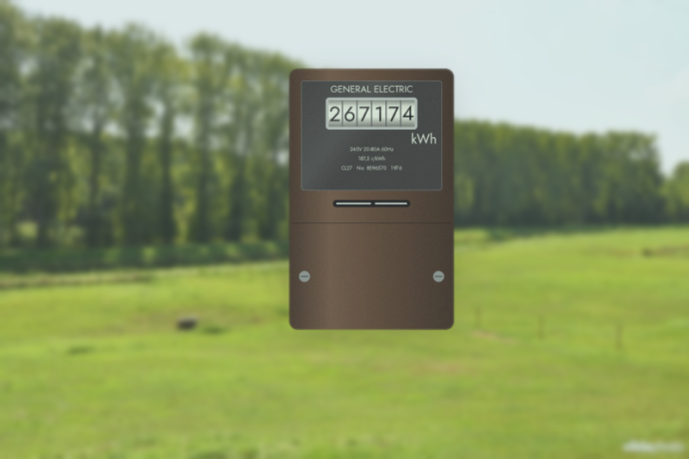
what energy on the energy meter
267174 kWh
